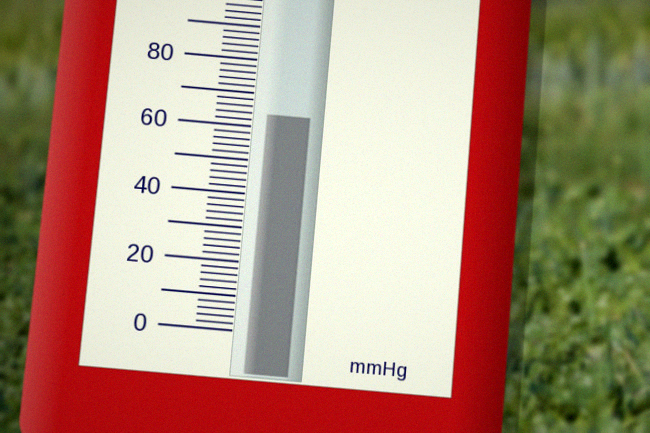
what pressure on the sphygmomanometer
64 mmHg
